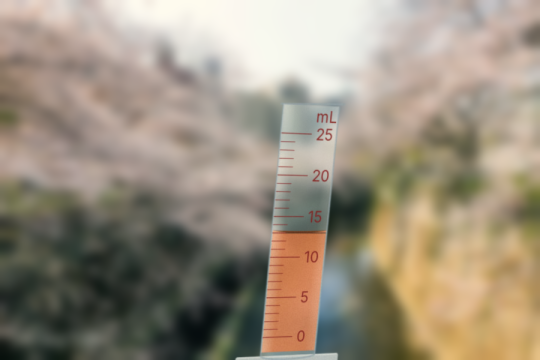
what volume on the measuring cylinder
13 mL
